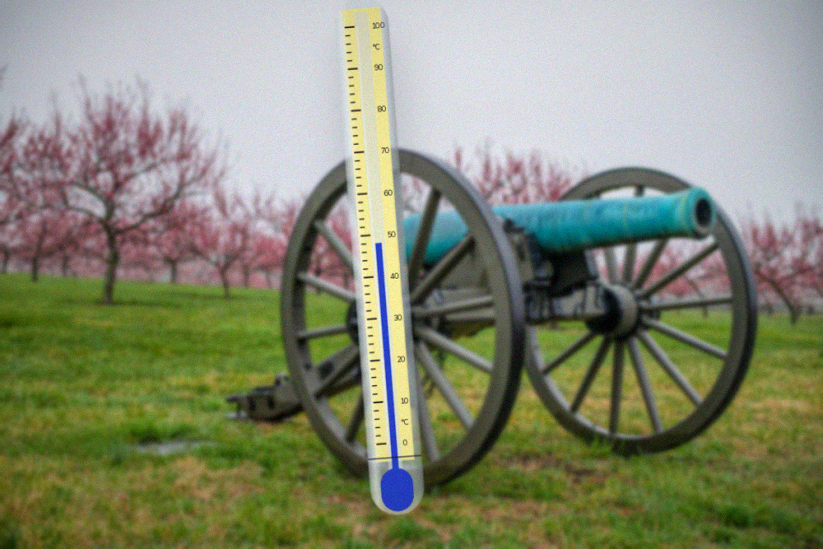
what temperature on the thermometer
48 °C
